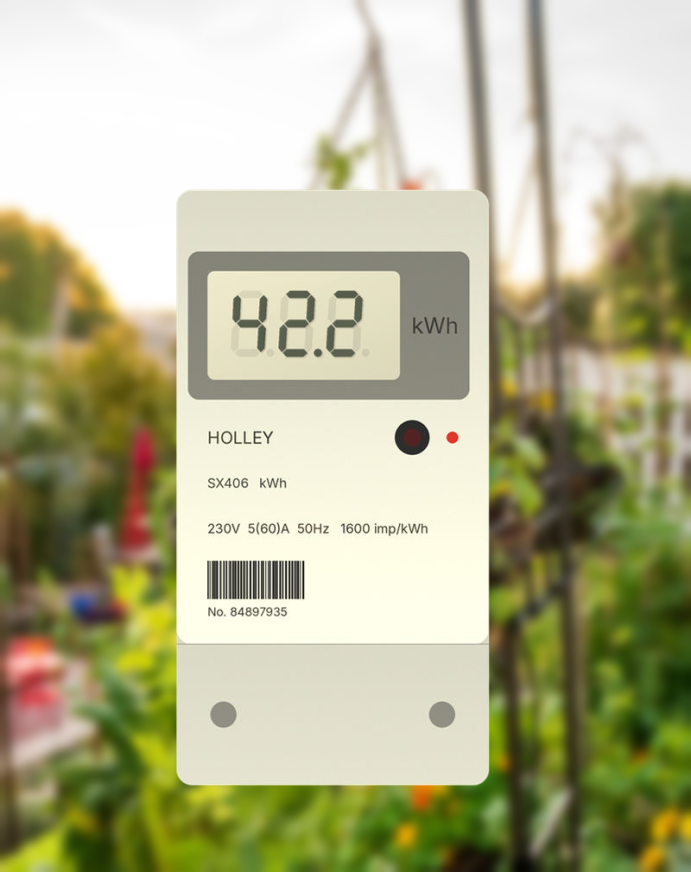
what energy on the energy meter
42.2 kWh
